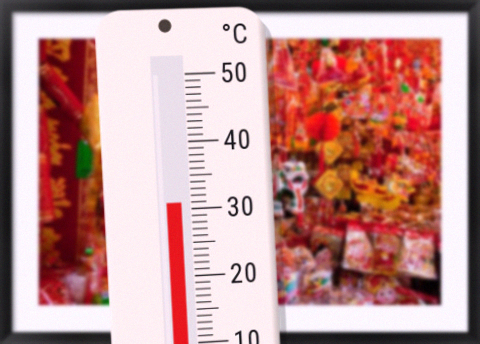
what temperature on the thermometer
31 °C
